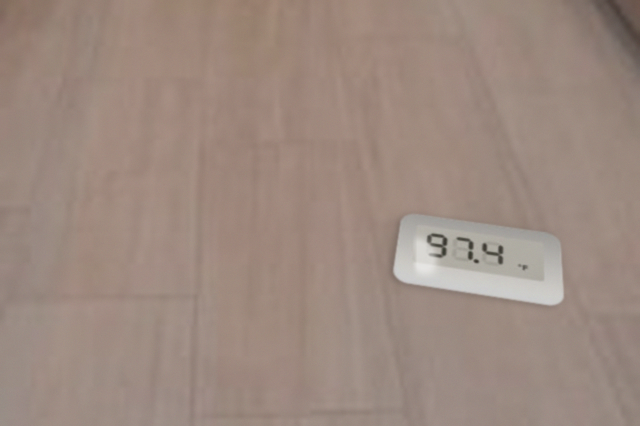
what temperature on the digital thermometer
97.4 °F
